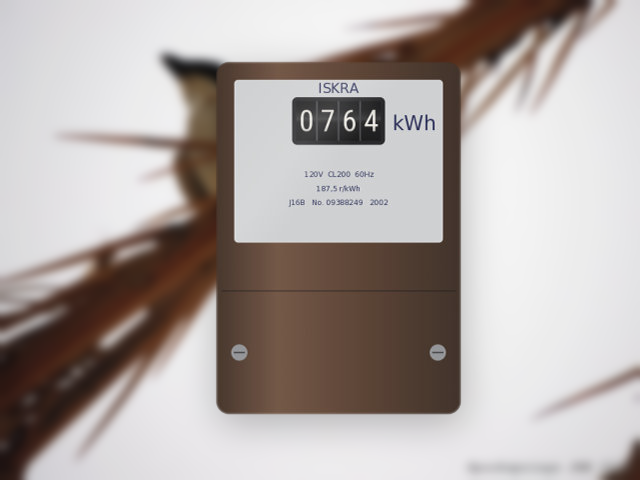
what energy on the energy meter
764 kWh
